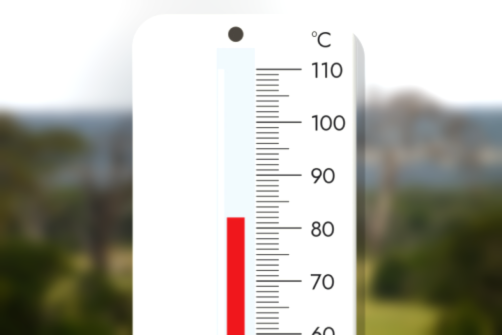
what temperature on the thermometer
82 °C
